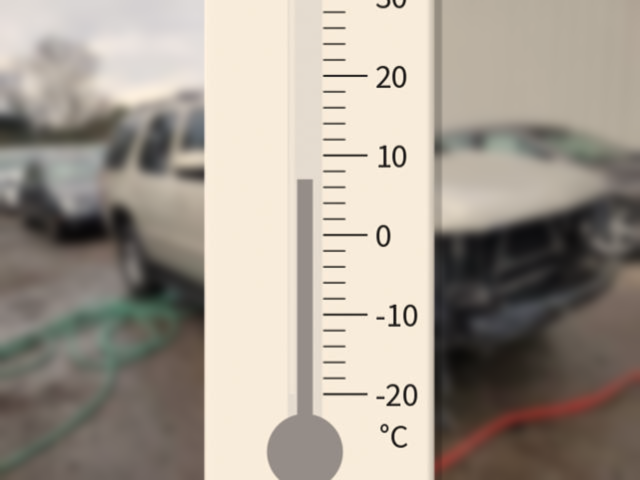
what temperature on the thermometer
7 °C
